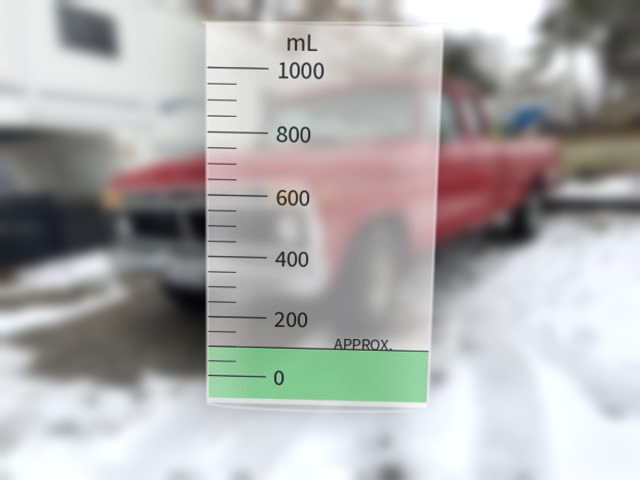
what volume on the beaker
100 mL
